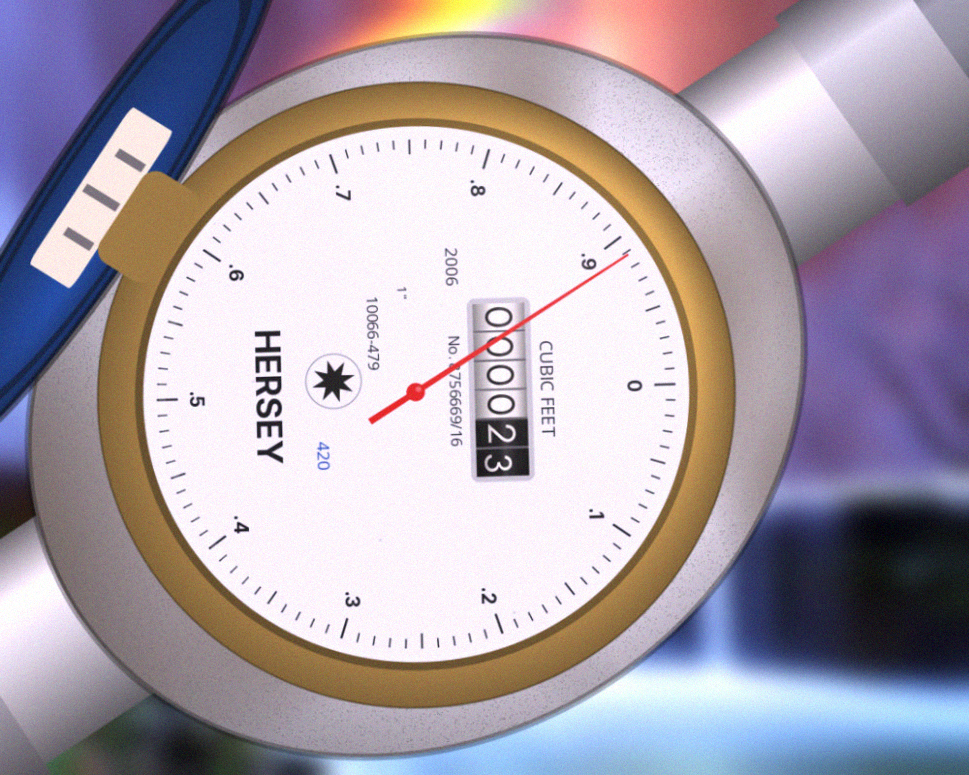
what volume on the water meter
22.91 ft³
